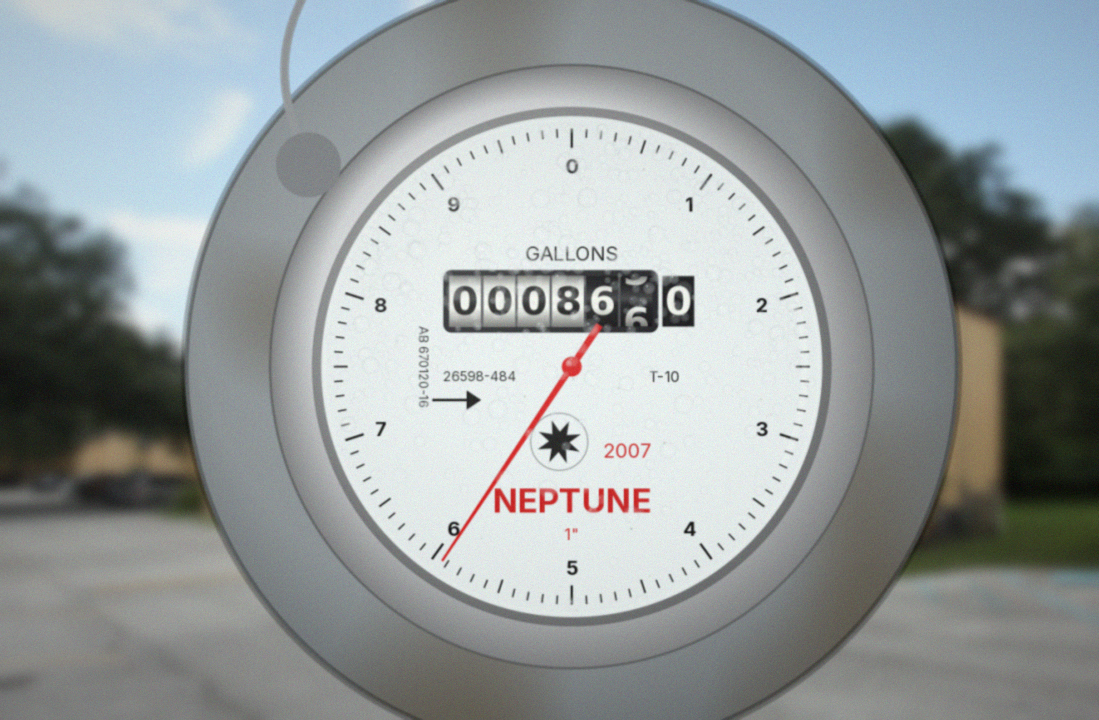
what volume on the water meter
8655.9 gal
